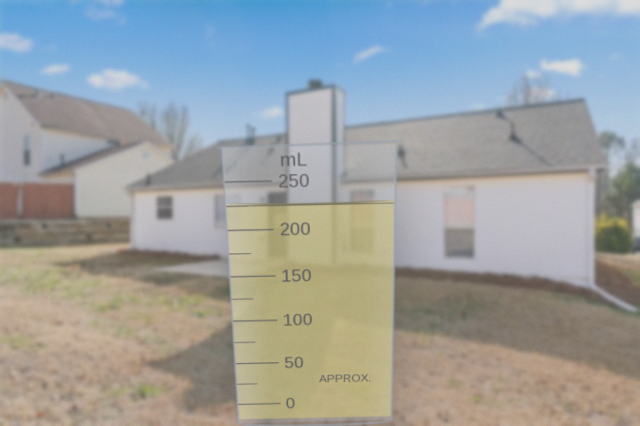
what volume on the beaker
225 mL
